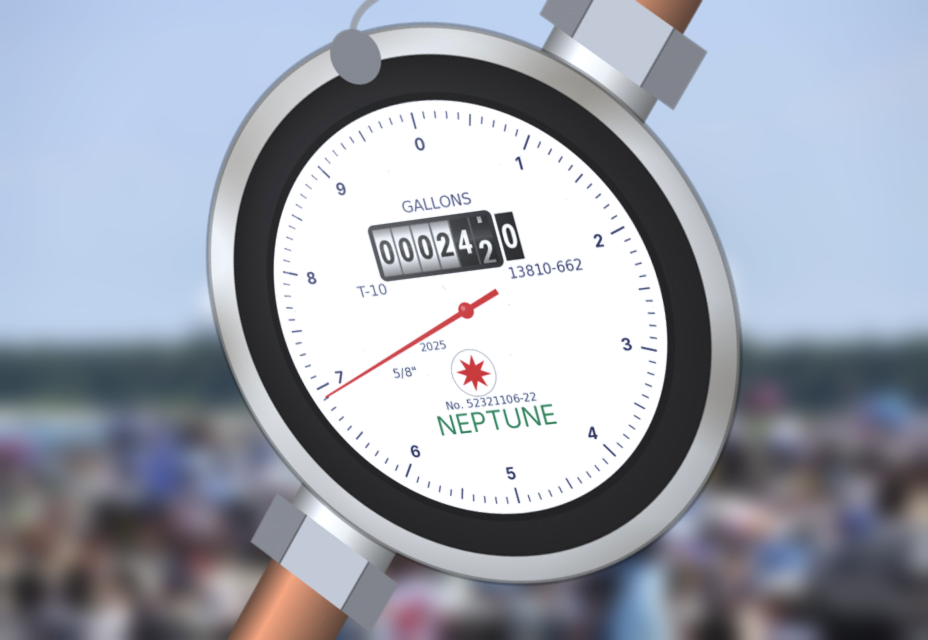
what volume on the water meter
2416.9 gal
